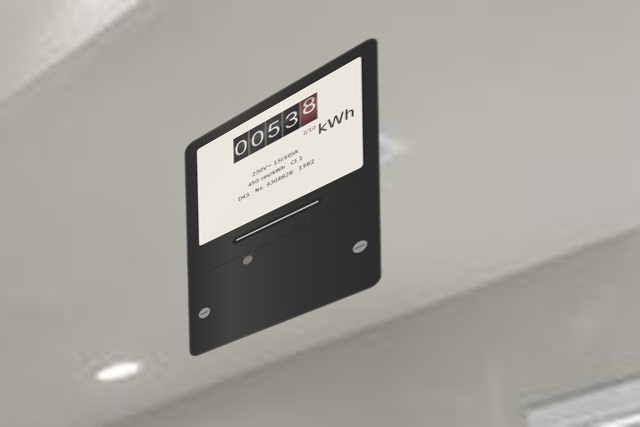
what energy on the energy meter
53.8 kWh
